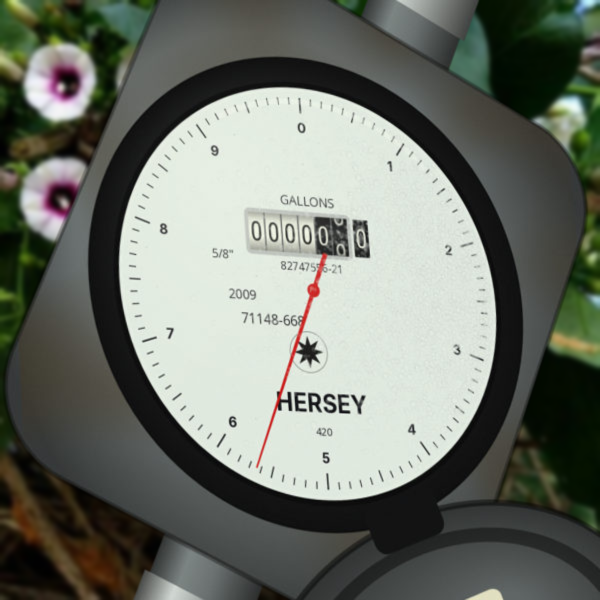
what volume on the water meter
85.6 gal
